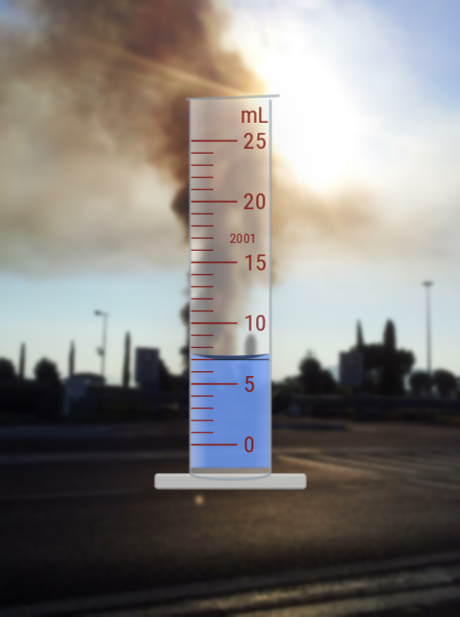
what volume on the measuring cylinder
7 mL
